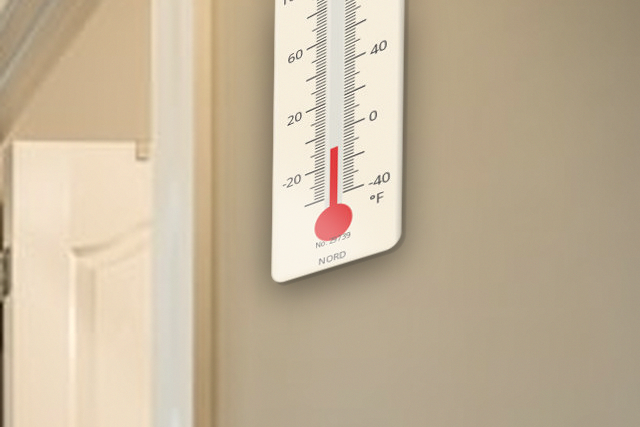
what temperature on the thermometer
-10 °F
